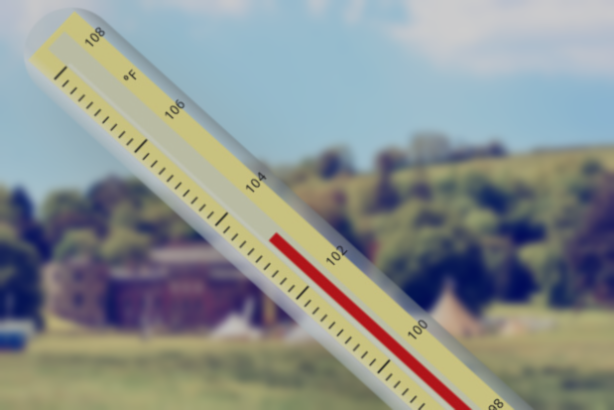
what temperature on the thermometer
103.1 °F
